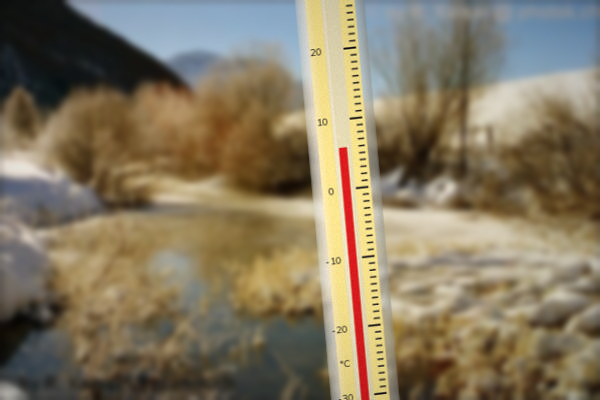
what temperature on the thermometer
6 °C
